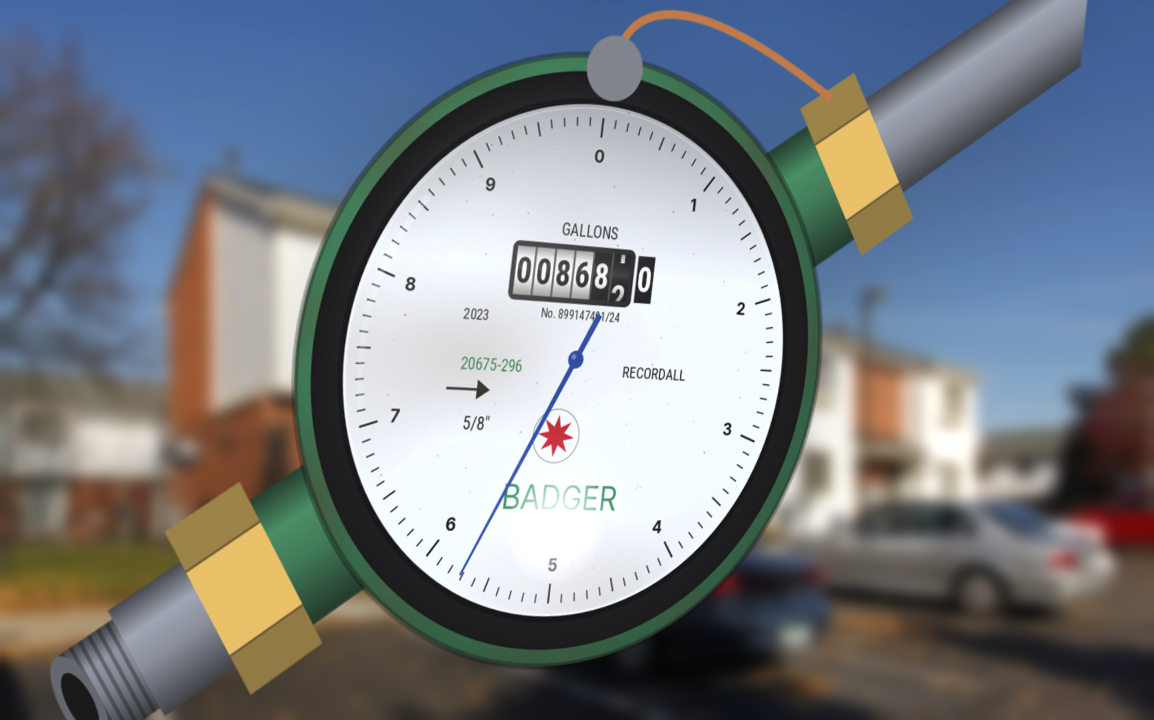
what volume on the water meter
86815.7 gal
